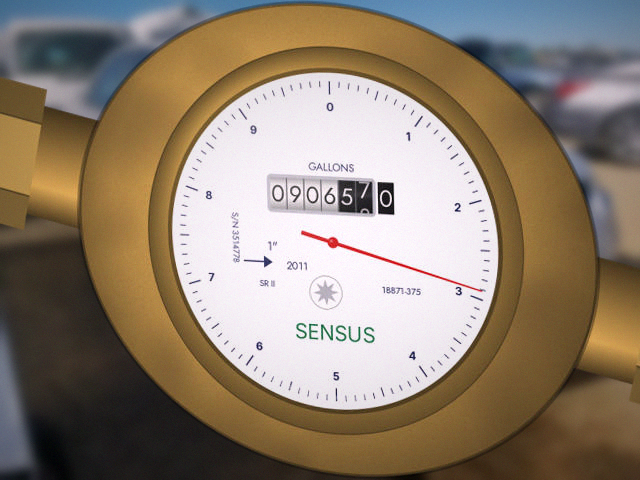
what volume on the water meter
906572.9 gal
